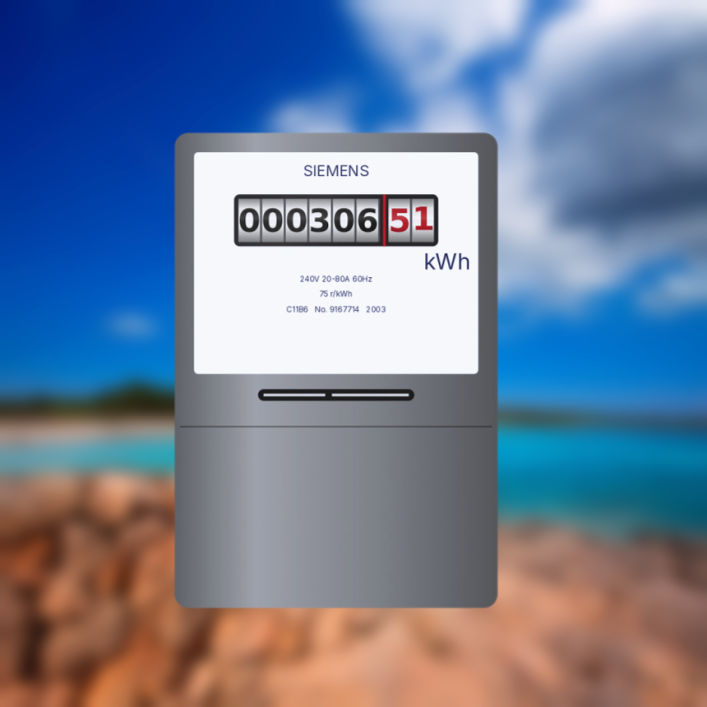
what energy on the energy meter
306.51 kWh
